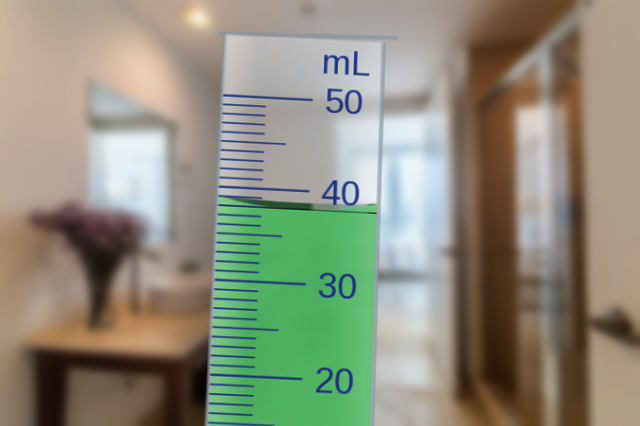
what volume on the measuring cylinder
38 mL
